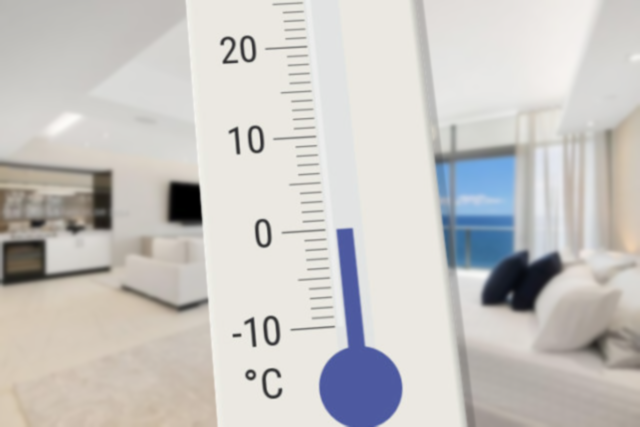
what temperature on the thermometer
0 °C
